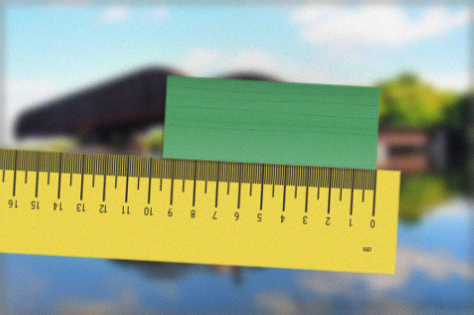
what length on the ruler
9.5 cm
